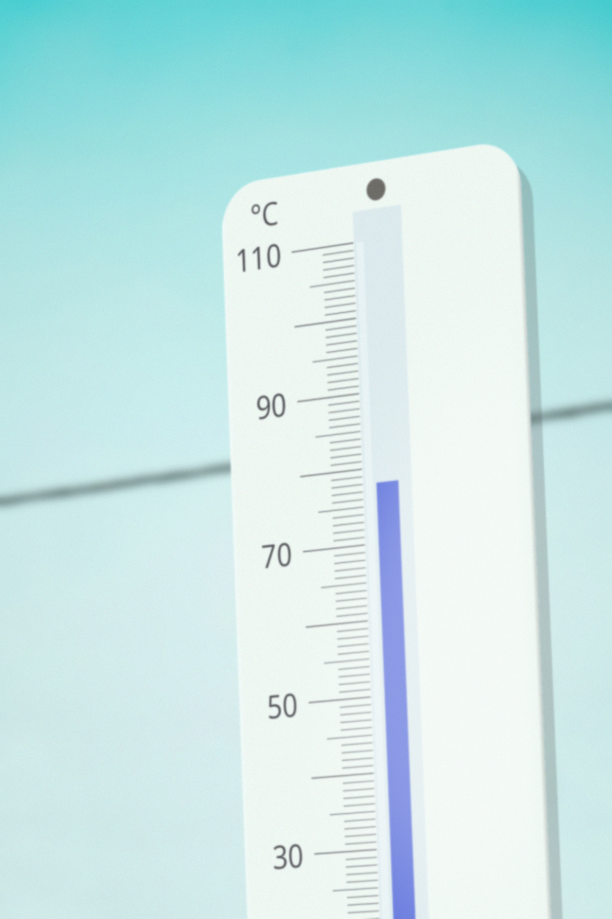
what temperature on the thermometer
78 °C
